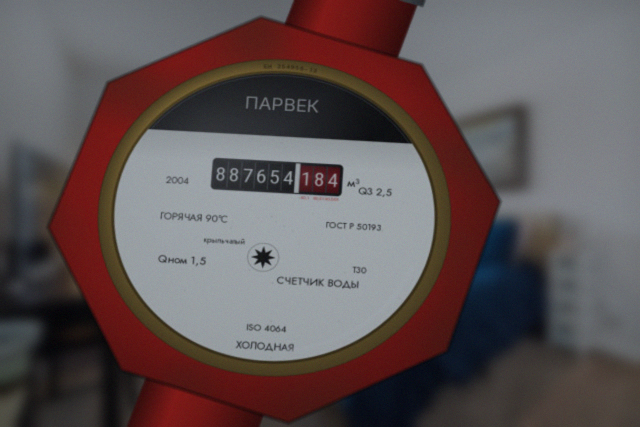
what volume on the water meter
887654.184 m³
